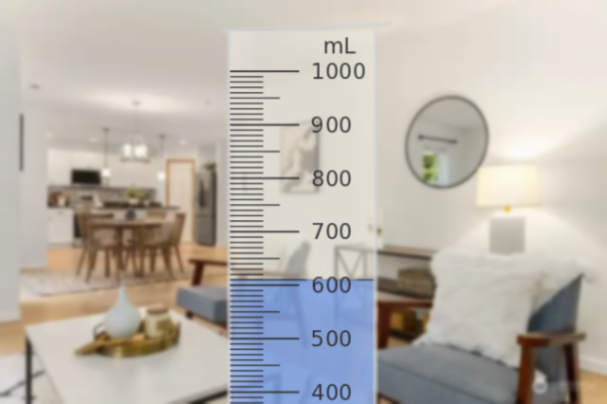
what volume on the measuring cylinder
610 mL
